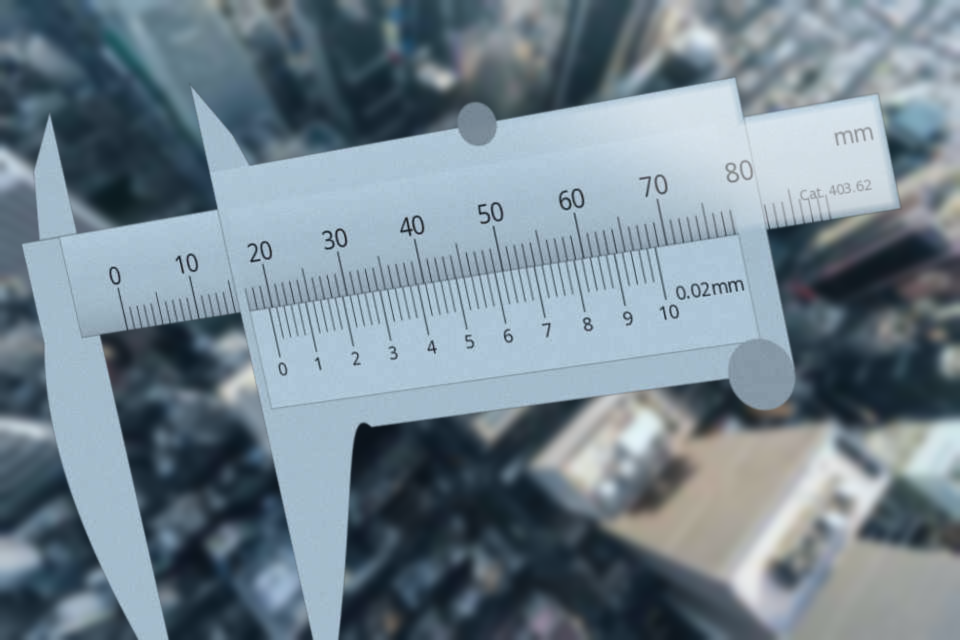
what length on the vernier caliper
19.6 mm
